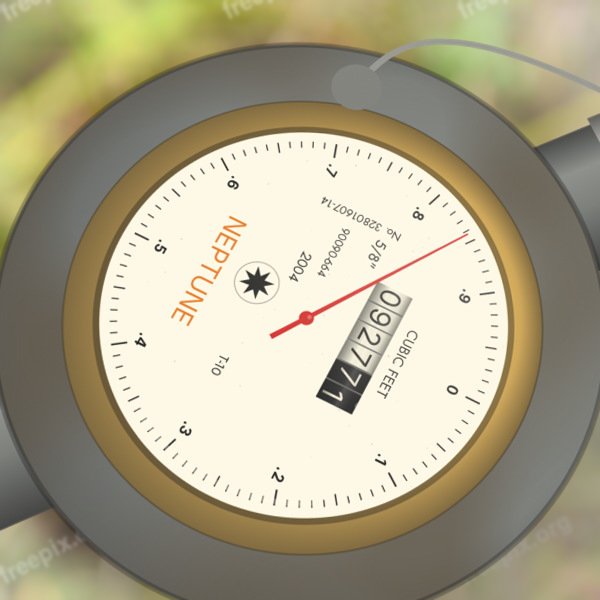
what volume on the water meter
92770.84 ft³
